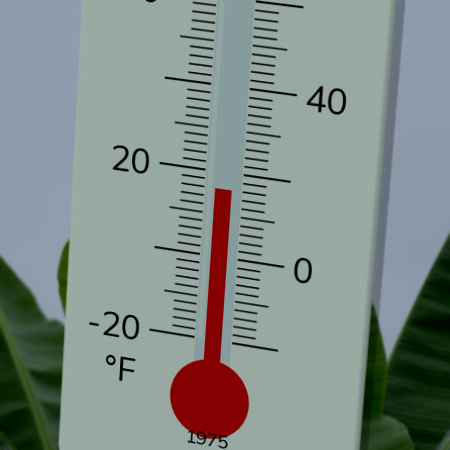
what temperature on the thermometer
16 °F
